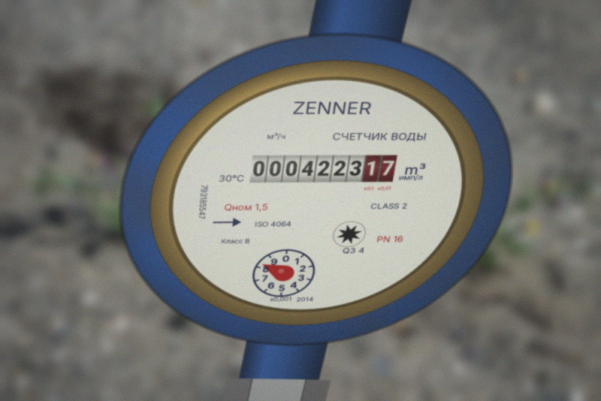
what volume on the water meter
4223.178 m³
